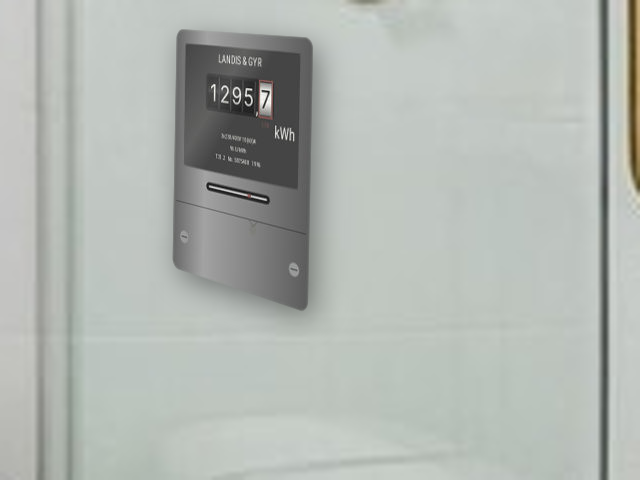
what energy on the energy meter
1295.7 kWh
